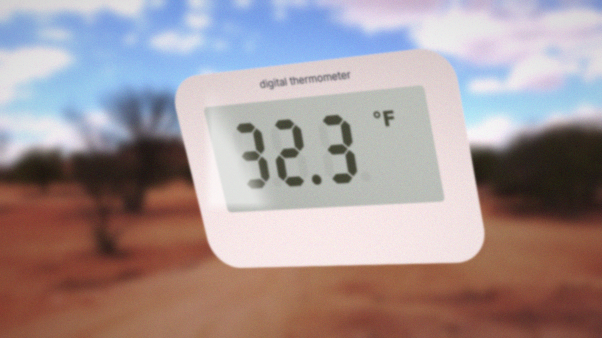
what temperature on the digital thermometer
32.3 °F
